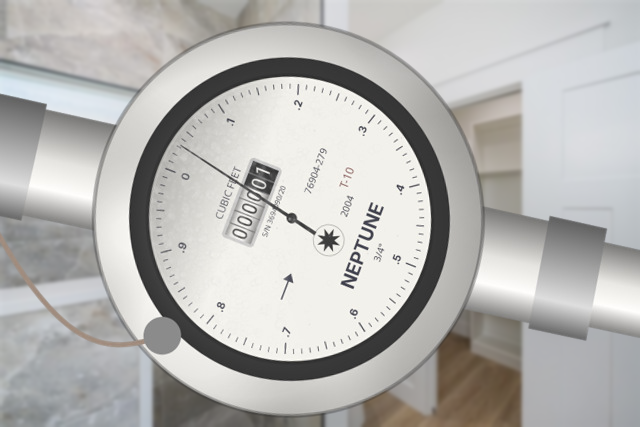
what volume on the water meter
1.03 ft³
